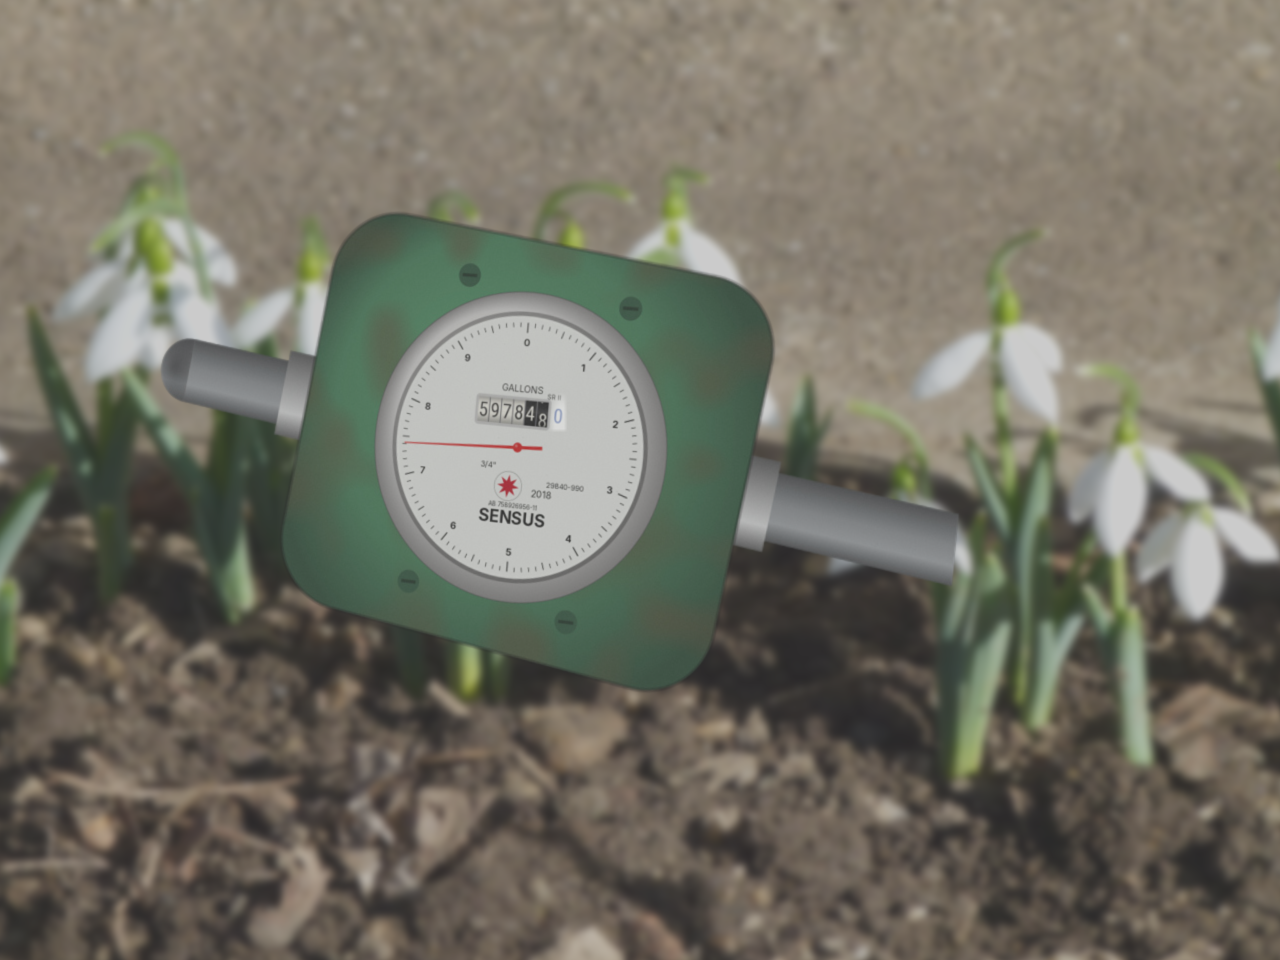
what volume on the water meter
5978477.4 gal
